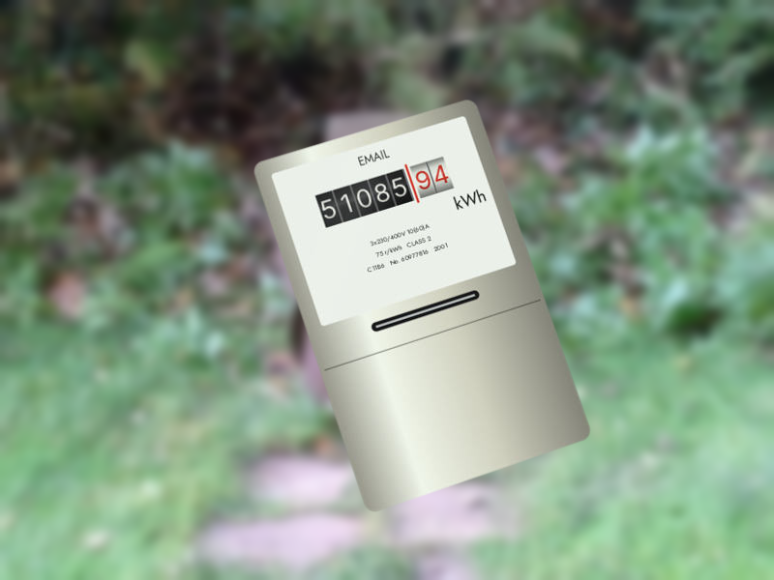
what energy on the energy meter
51085.94 kWh
